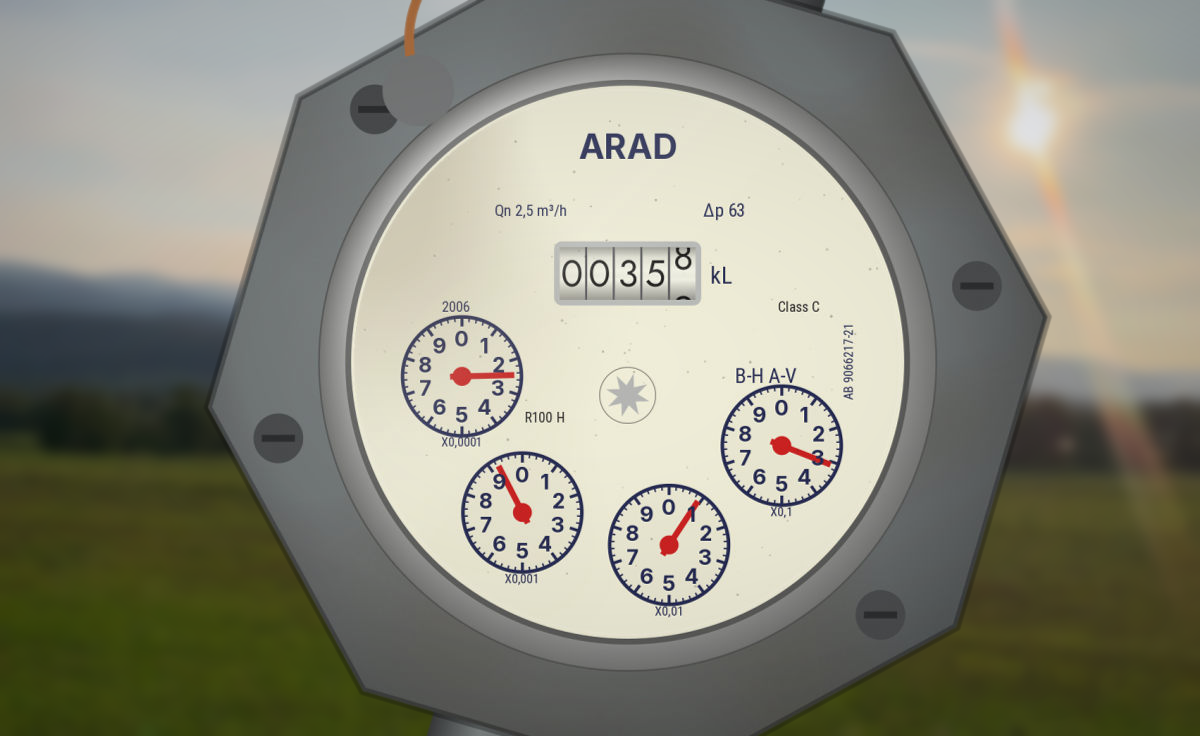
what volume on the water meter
358.3092 kL
